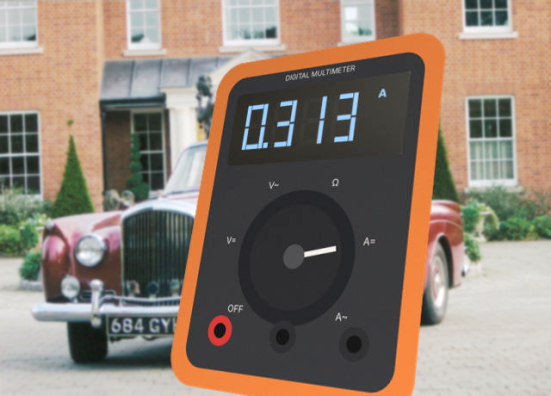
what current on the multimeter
0.313 A
